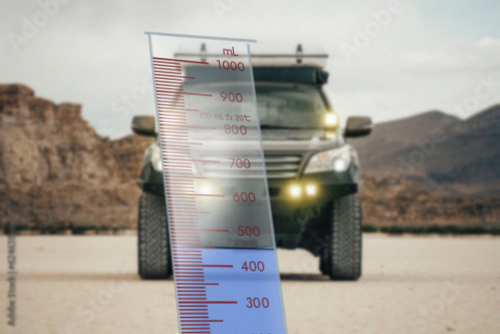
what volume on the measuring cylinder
450 mL
